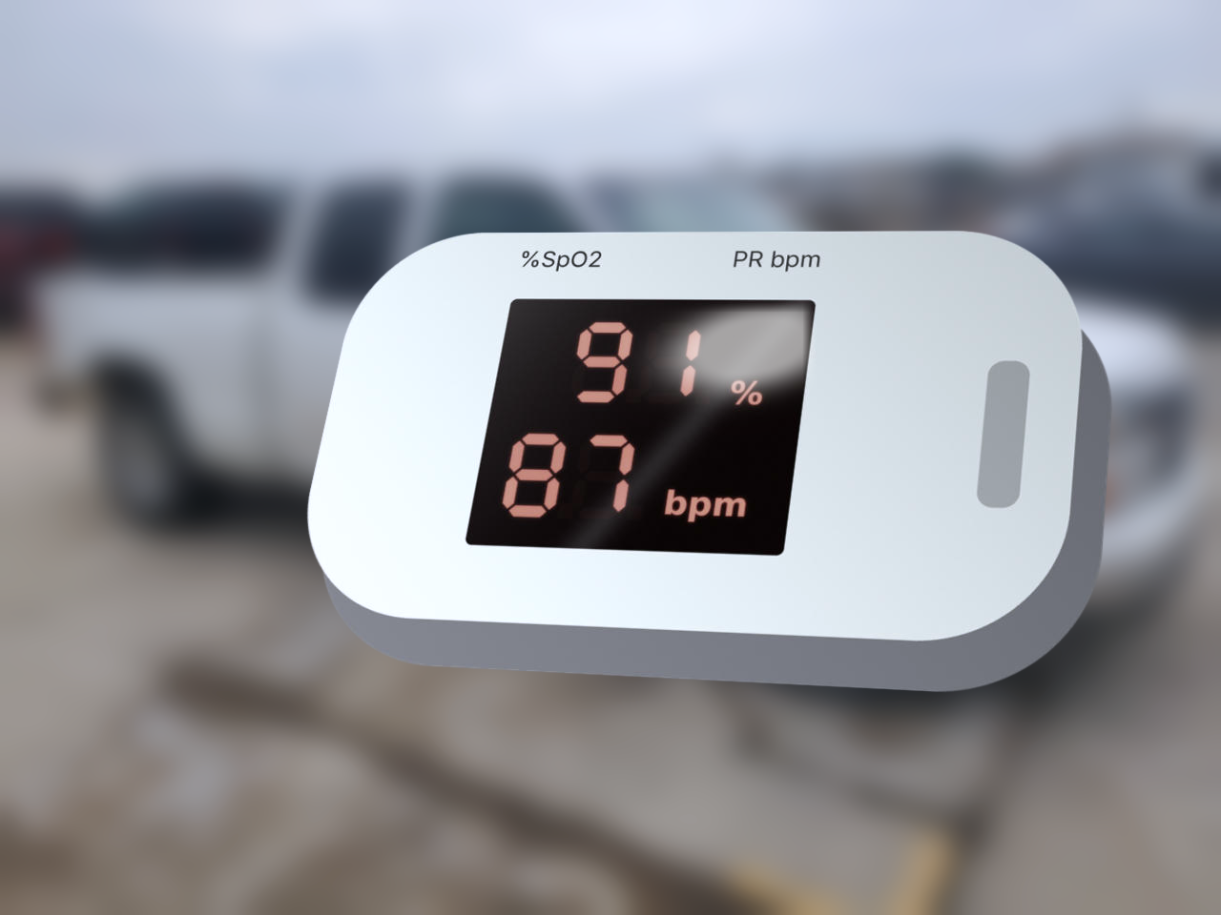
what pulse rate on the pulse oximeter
87 bpm
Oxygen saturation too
91 %
